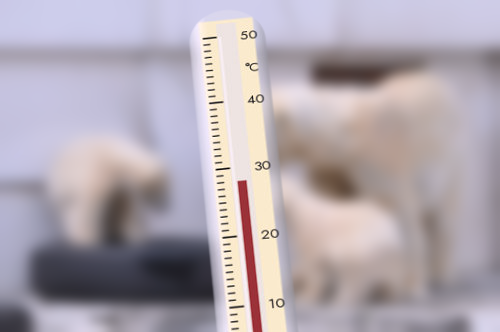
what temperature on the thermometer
28 °C
